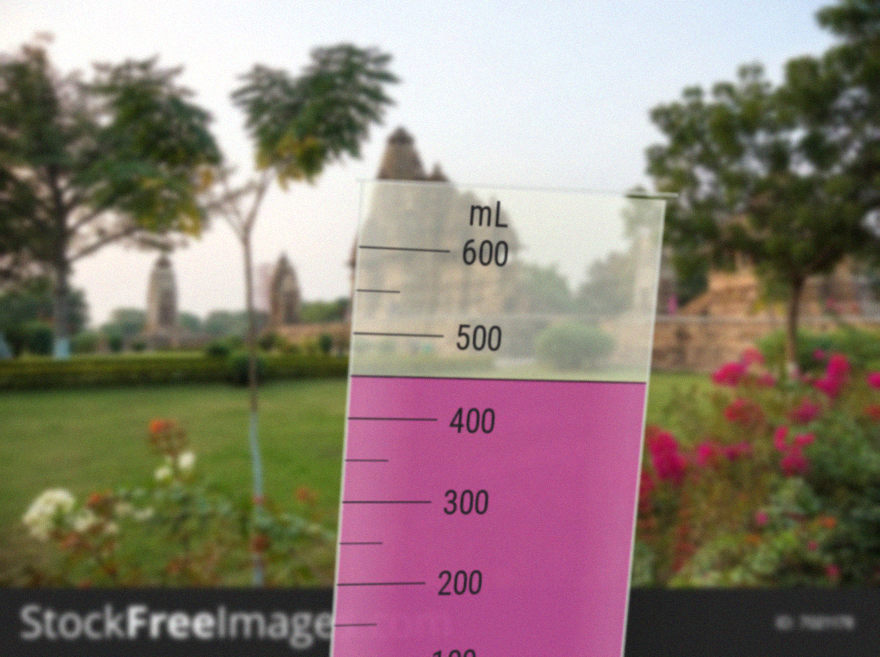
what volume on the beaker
450 mL
